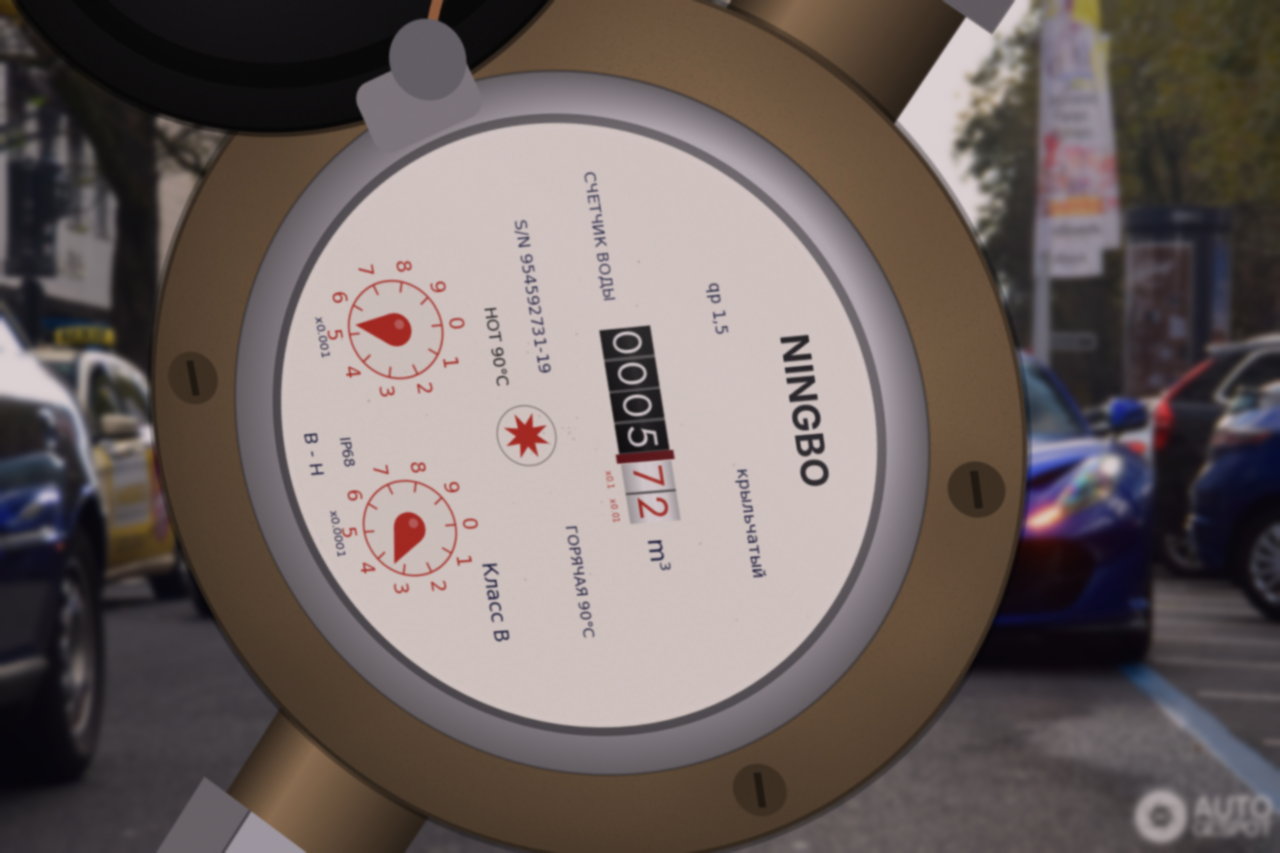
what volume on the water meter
5.7253 m³
